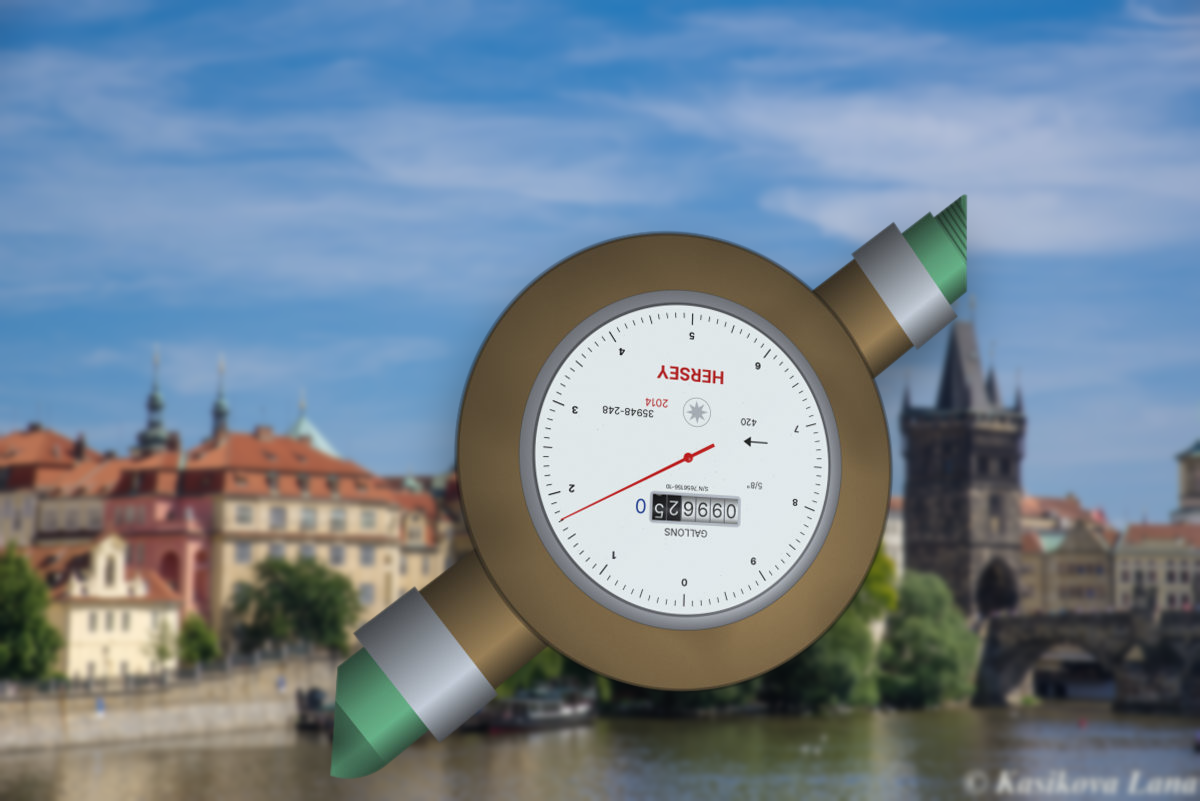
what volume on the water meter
996251.7 gal
